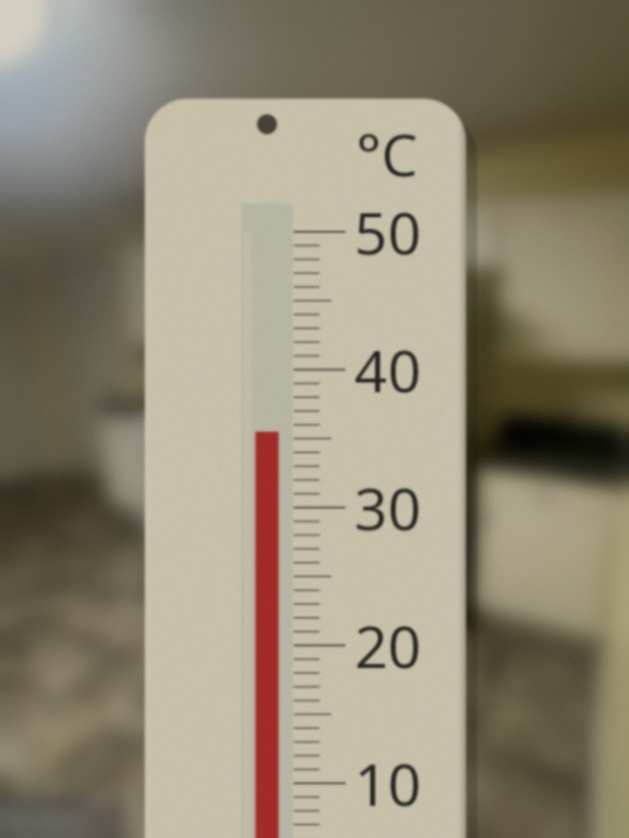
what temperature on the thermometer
35.5 °C
